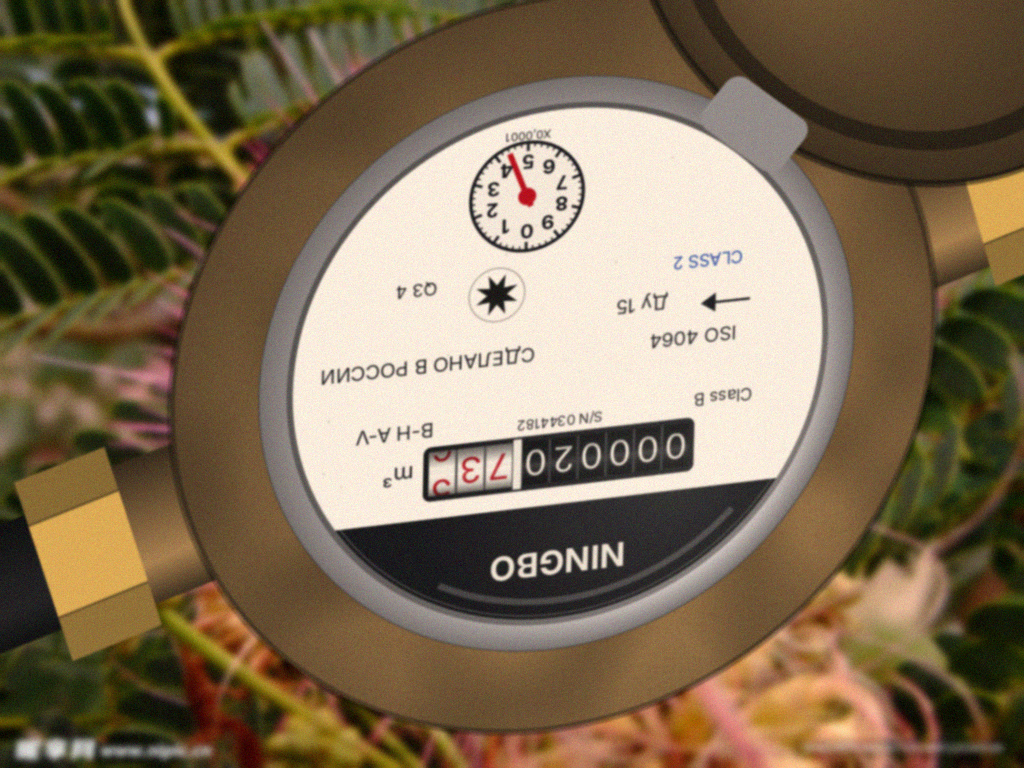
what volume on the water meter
20.7354 m³
